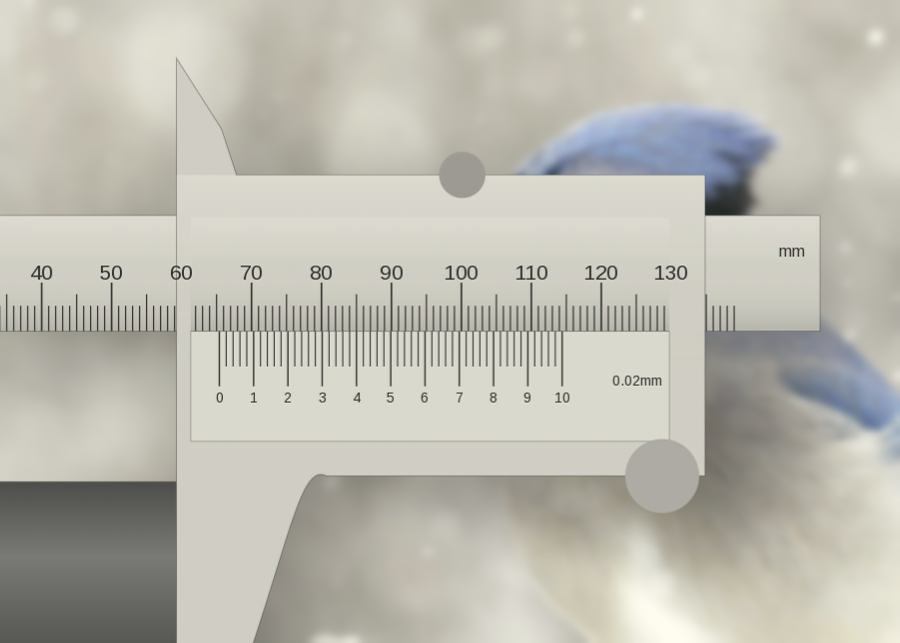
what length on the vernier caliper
65.4 mm
